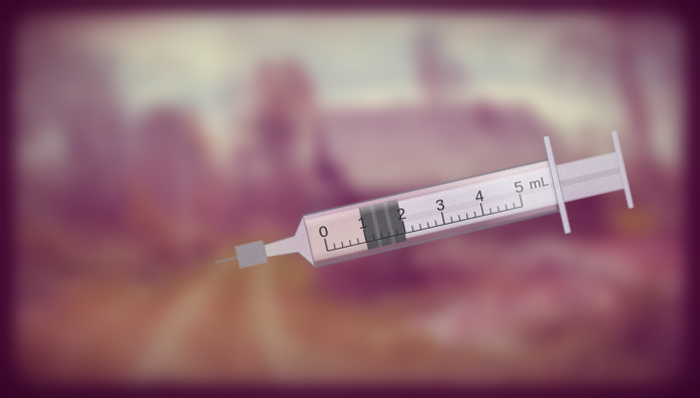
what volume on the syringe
1 mL
